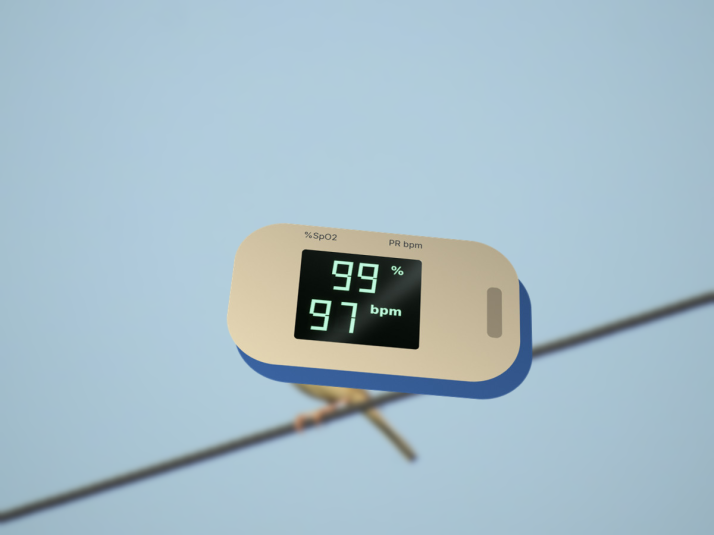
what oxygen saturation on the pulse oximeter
99 %
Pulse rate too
97 bpm
